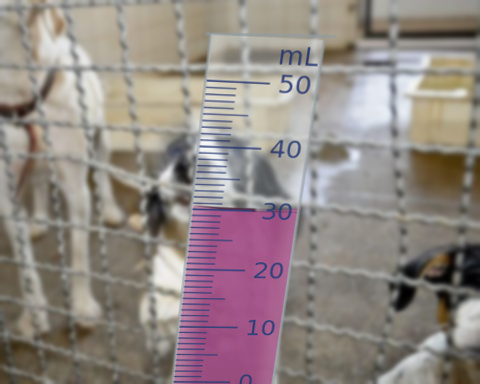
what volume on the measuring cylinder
30 mL
